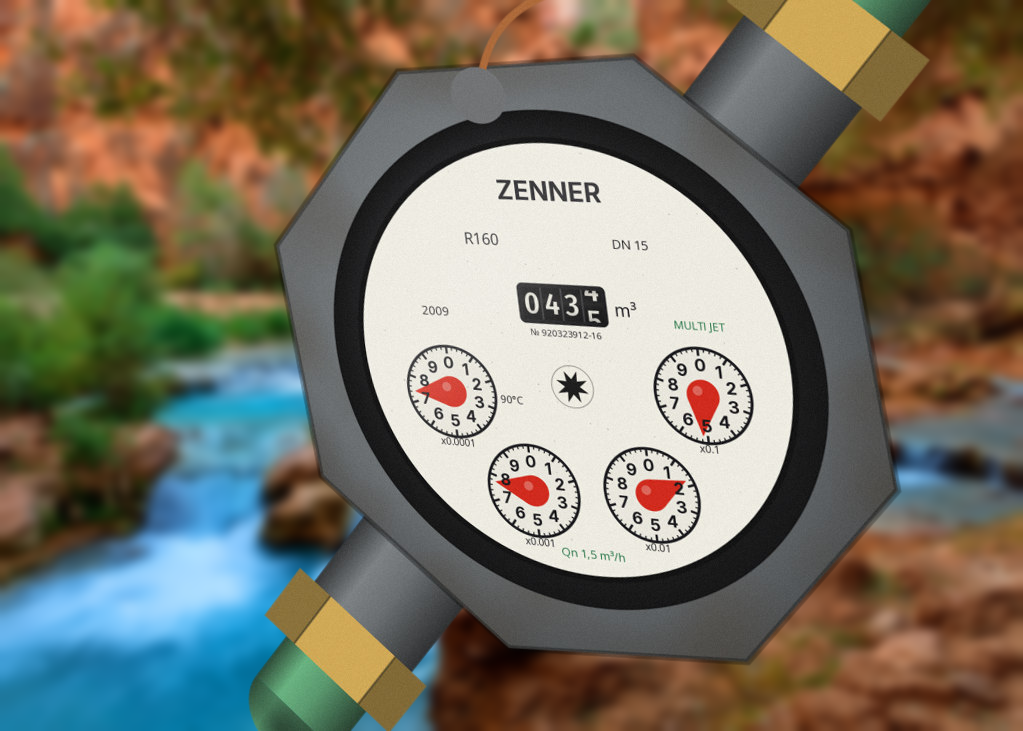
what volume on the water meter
434.5177 m³
